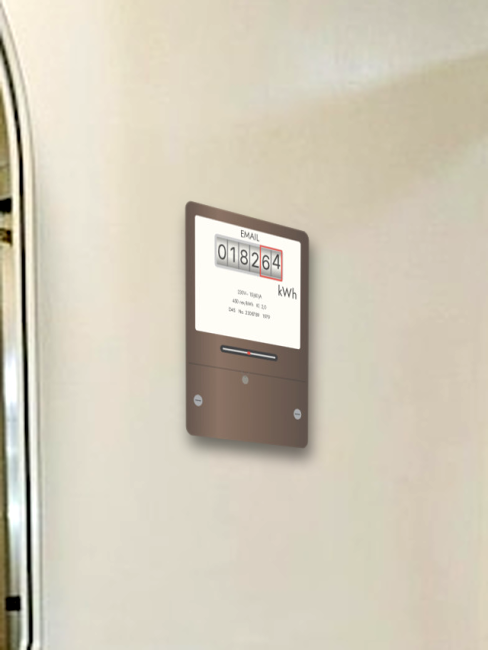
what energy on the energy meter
182.64 kWh
